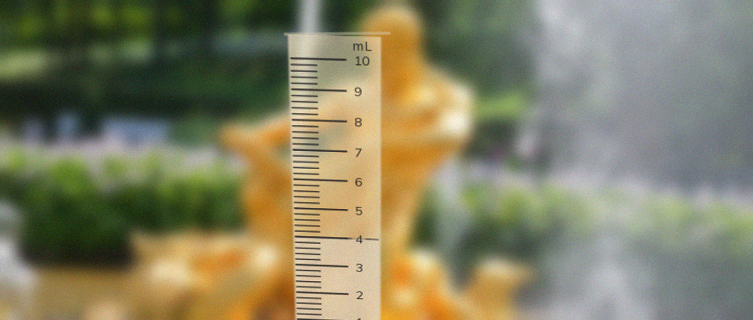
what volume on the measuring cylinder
4 mL
